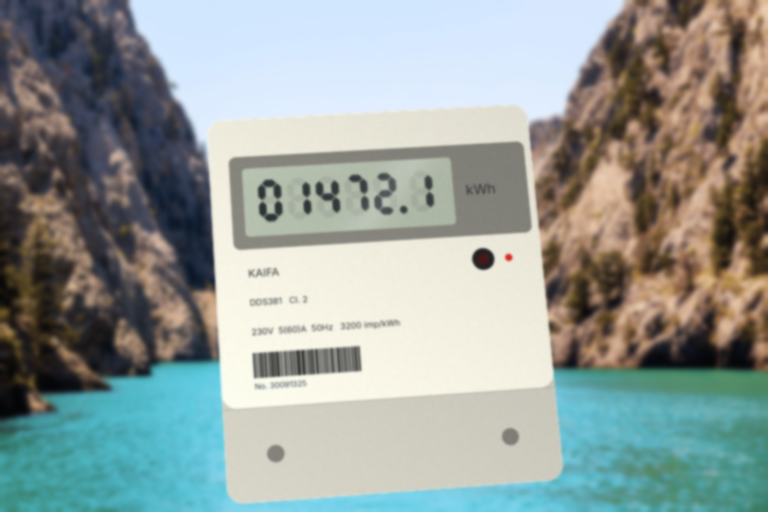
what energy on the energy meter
1472.1 kWh
